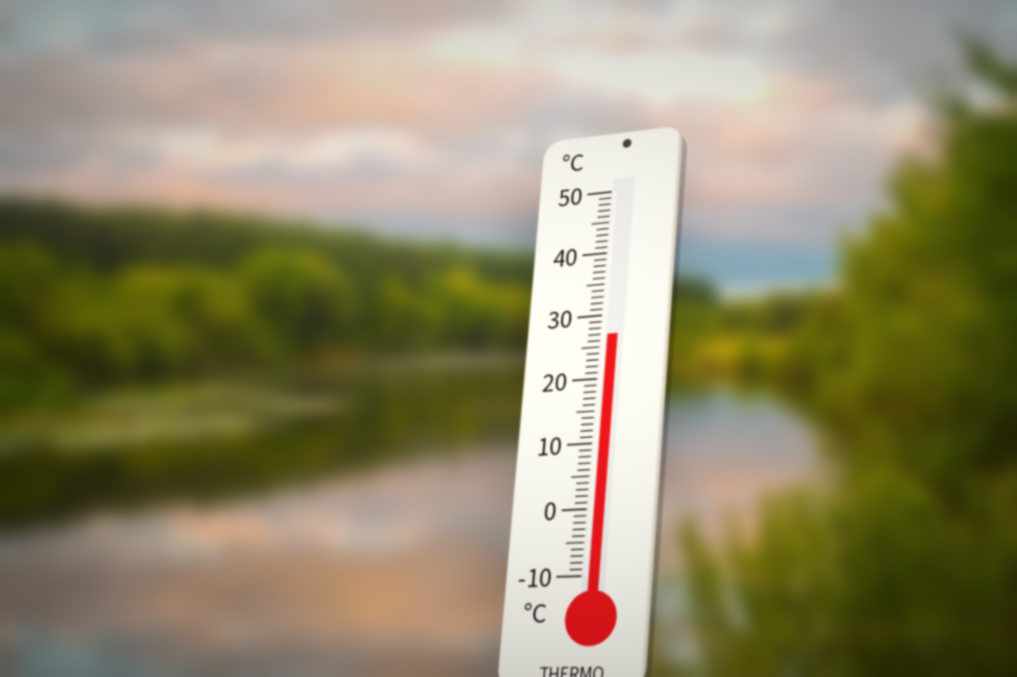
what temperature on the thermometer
27 °C
